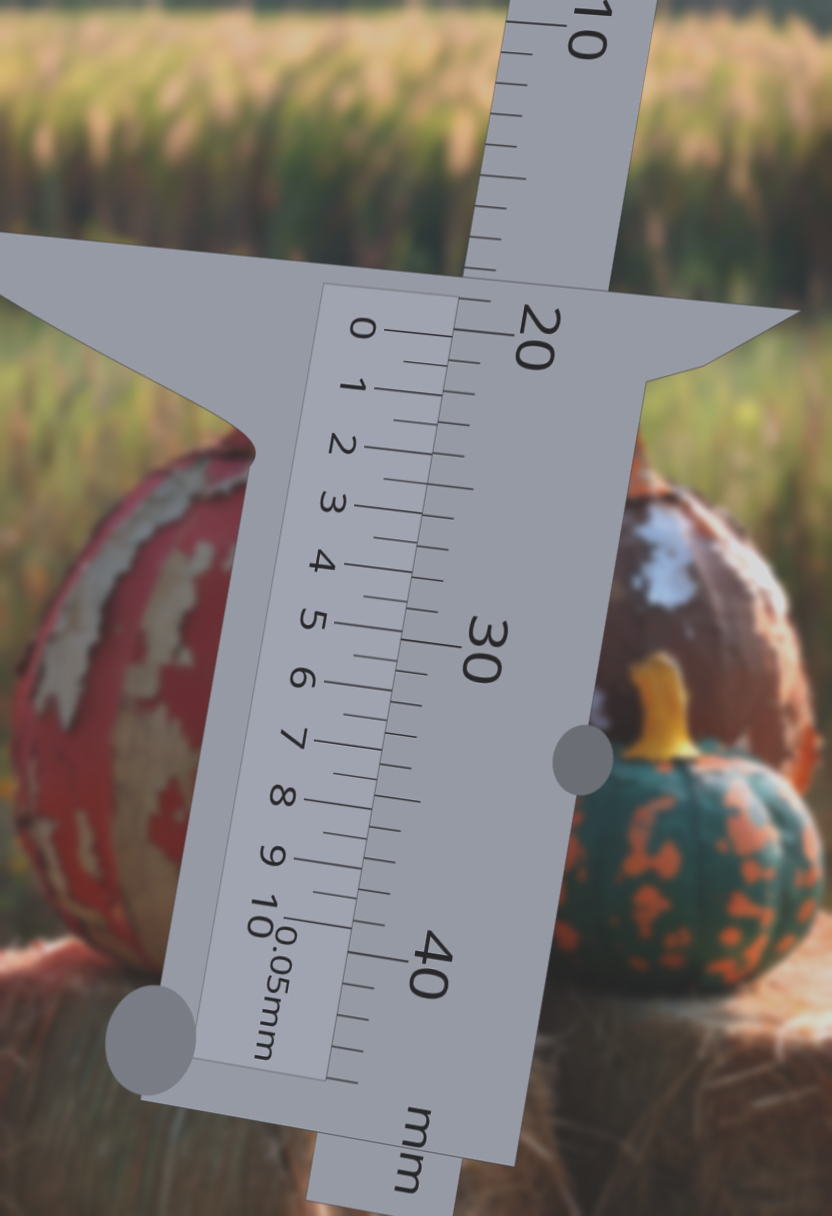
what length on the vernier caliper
20.25 mm
